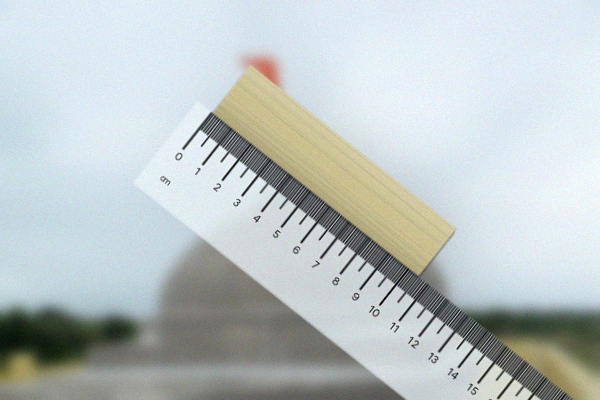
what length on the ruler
10.5 cm
